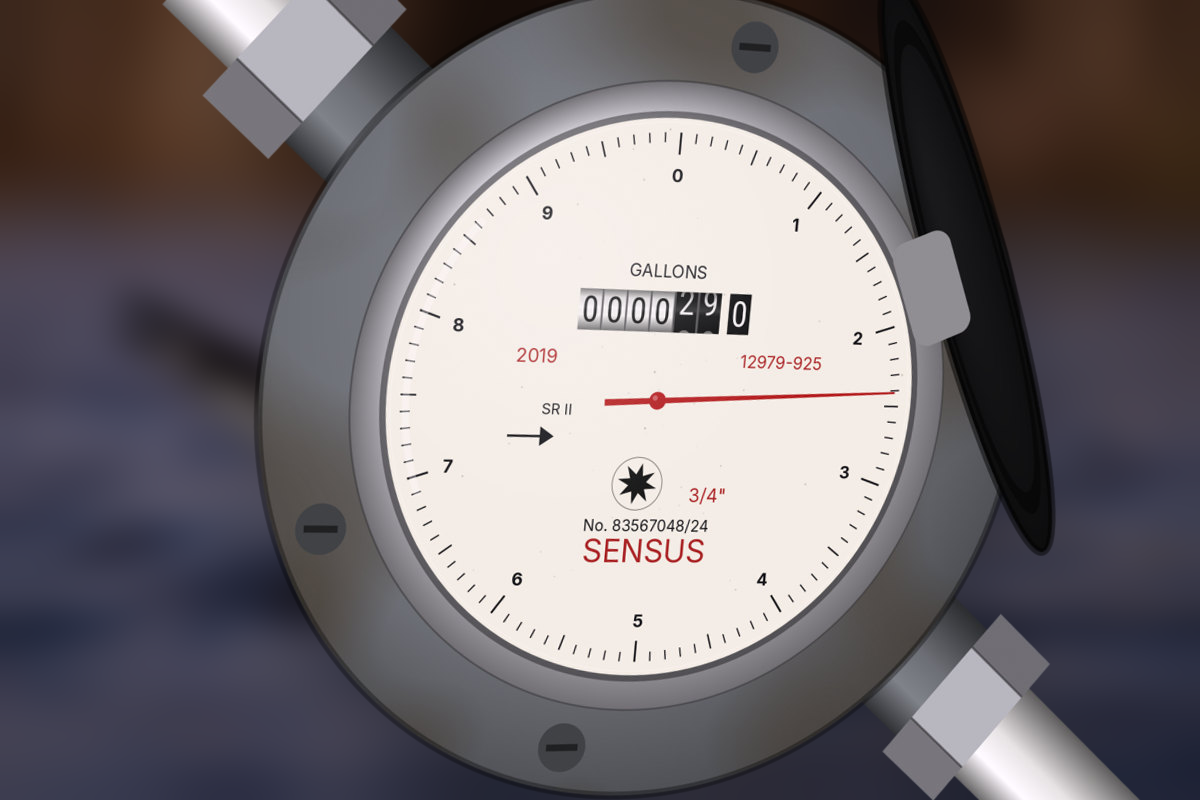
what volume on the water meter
292.4 gal
